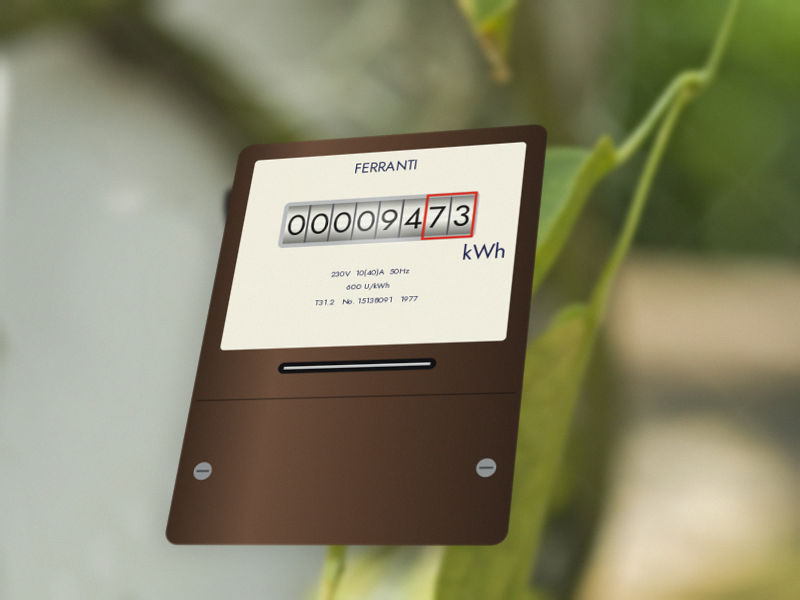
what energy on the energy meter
94.73 kWh
